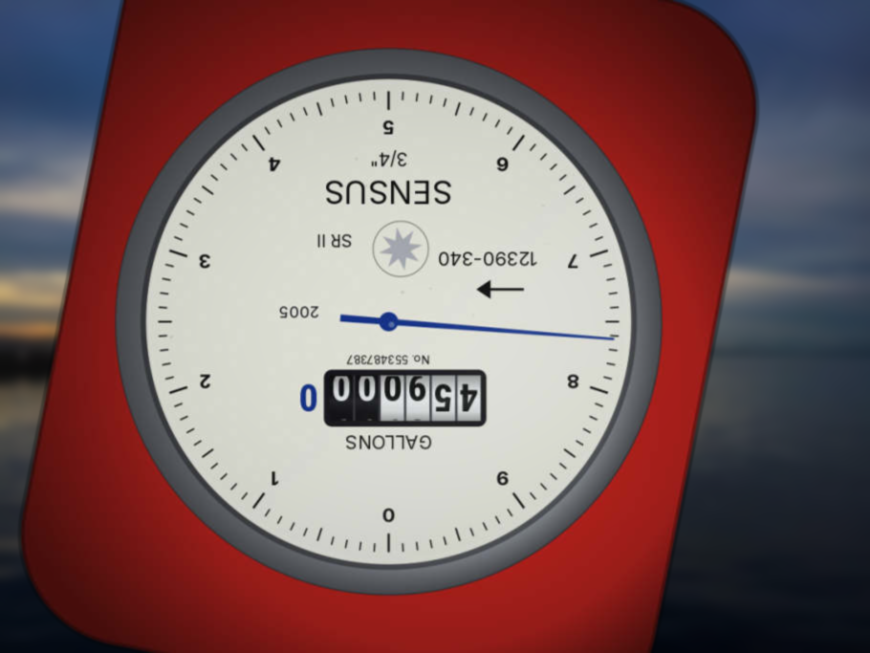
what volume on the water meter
4589997.6 gal
